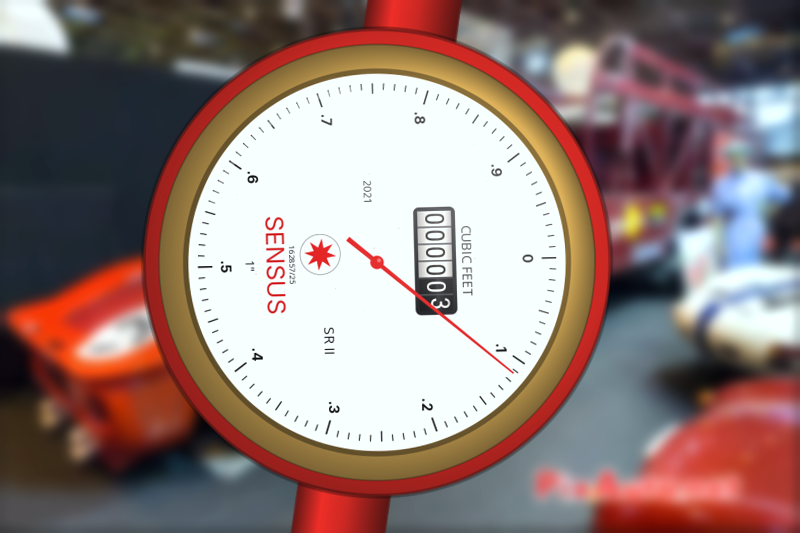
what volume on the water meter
3.11 ft³
